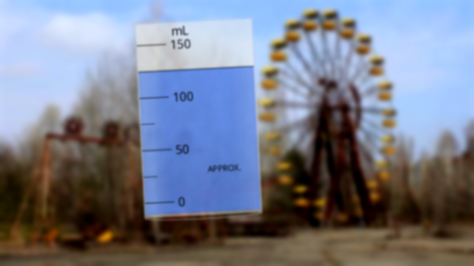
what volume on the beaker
125 mL
